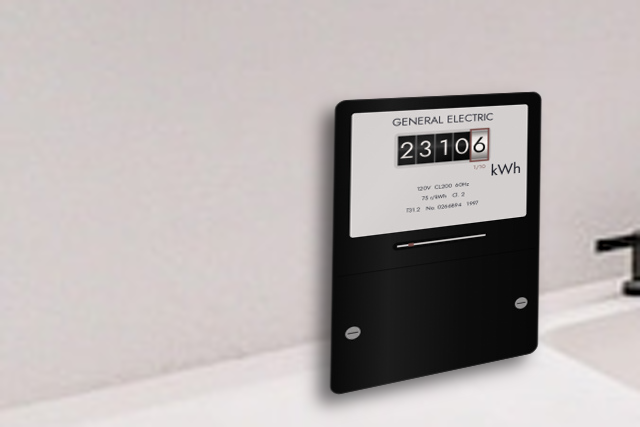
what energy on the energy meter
2310.6 kWh
